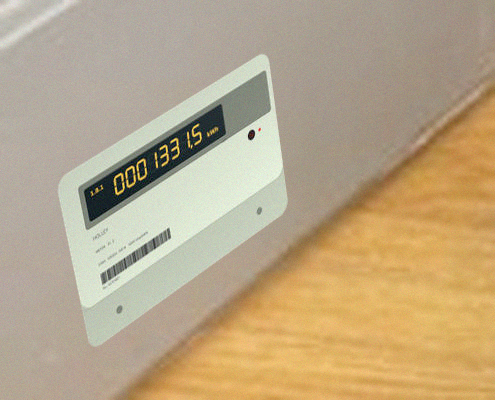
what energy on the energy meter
1331.5 kWh
